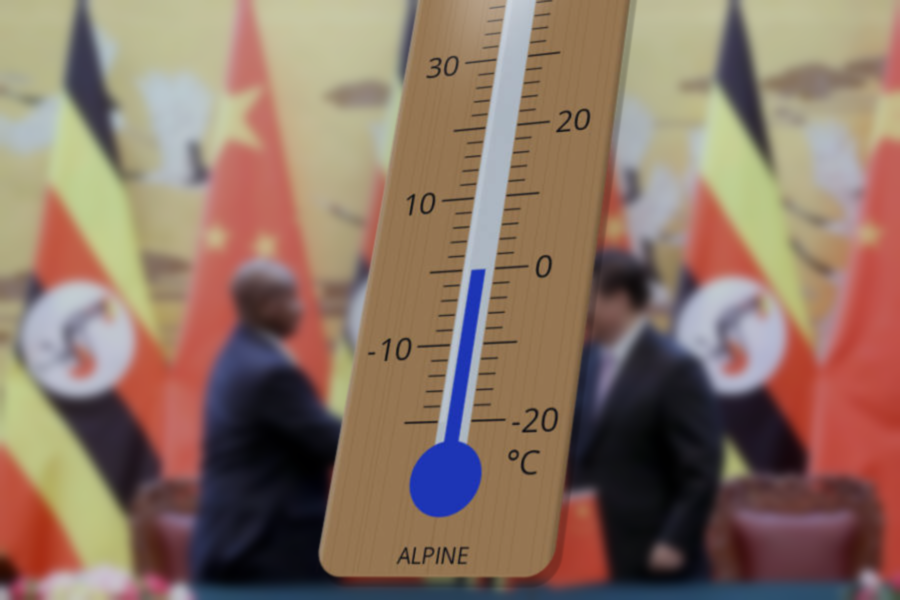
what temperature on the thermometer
0 °C
